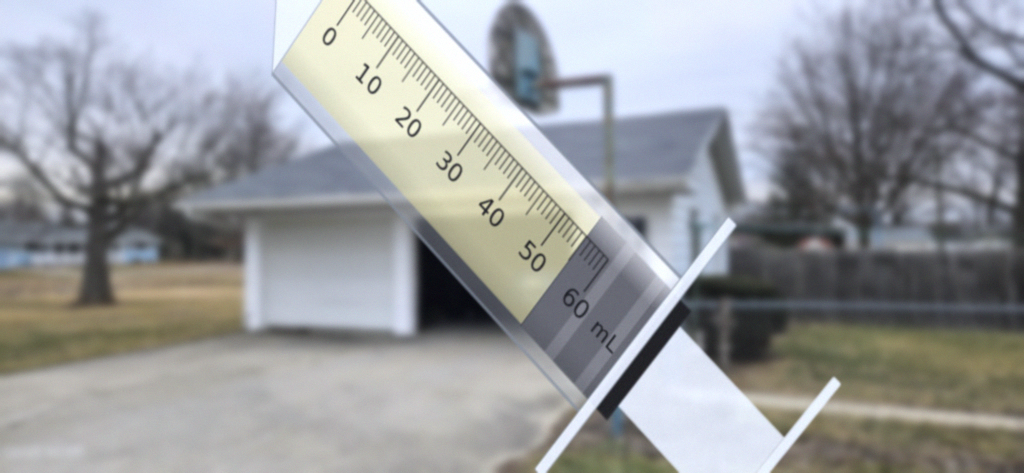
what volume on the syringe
55 mL
